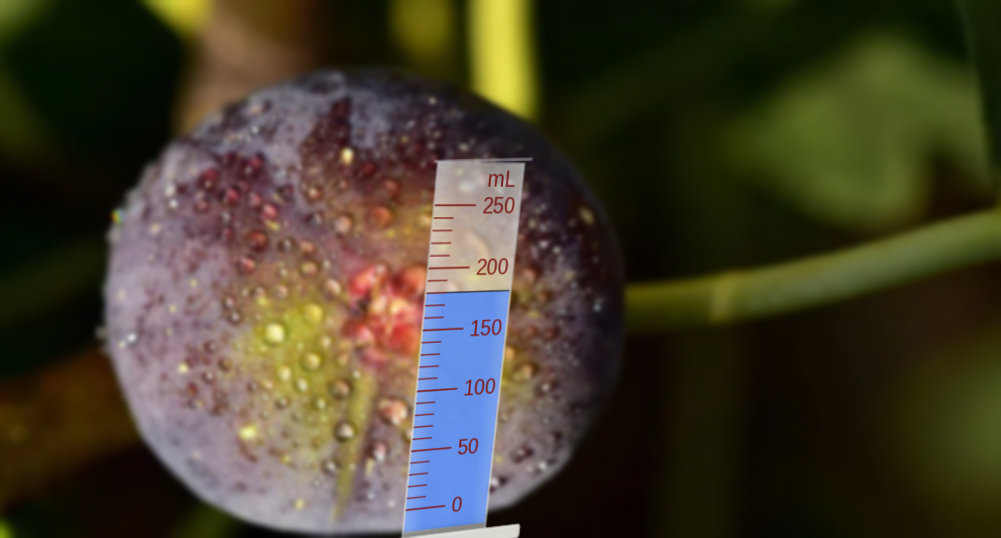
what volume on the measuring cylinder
180 mL
